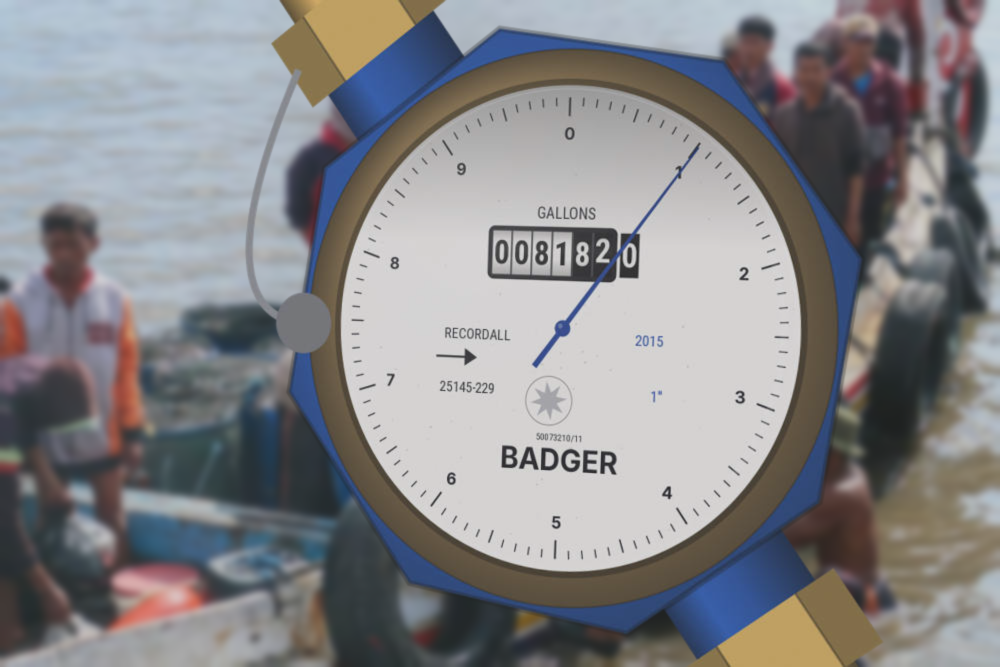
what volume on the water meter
81821.0 gal
